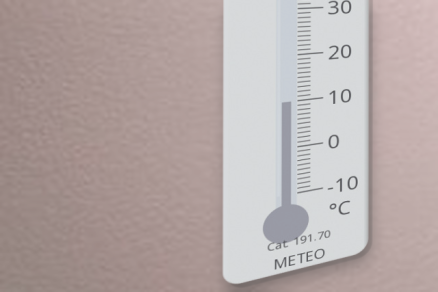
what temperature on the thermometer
10 °C
